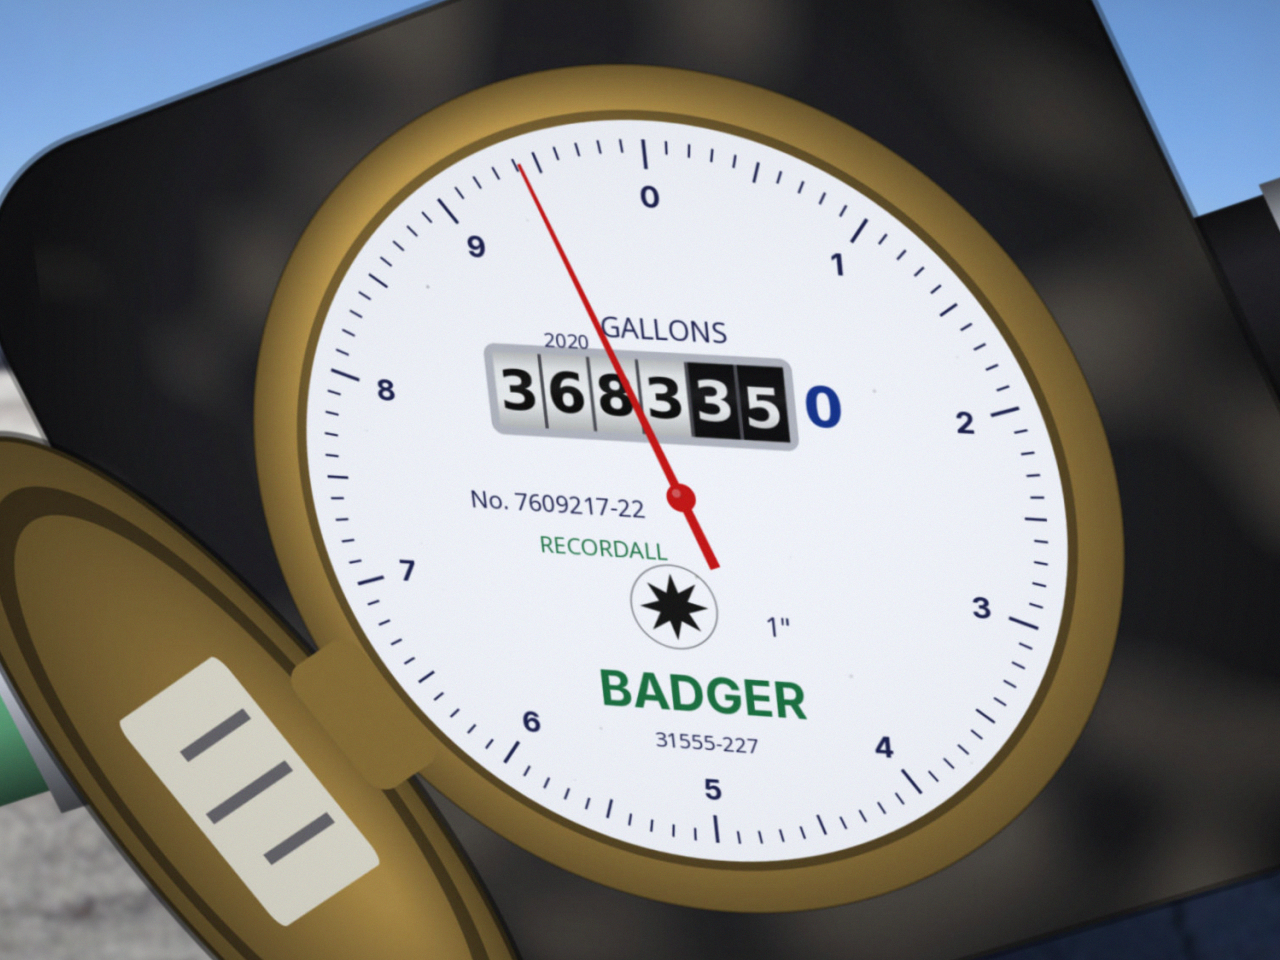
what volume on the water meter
3683349.4 gal
